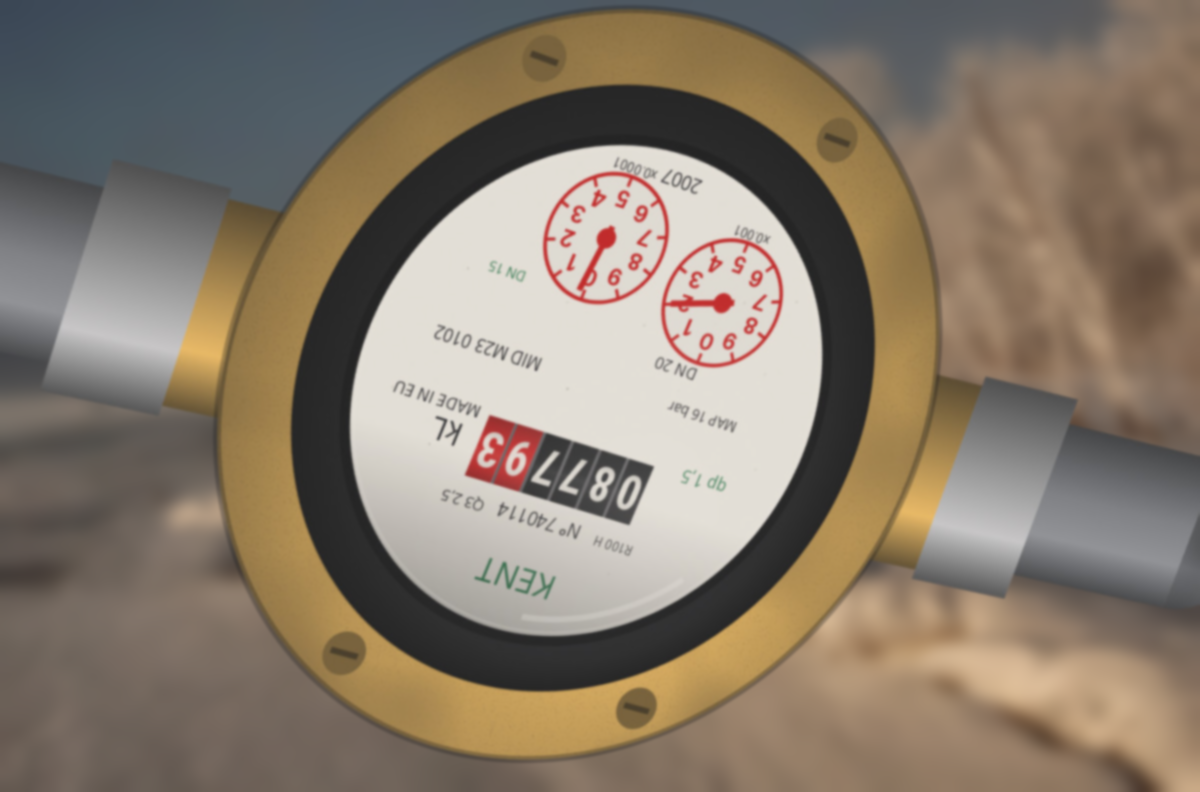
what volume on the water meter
877.9320 kL
